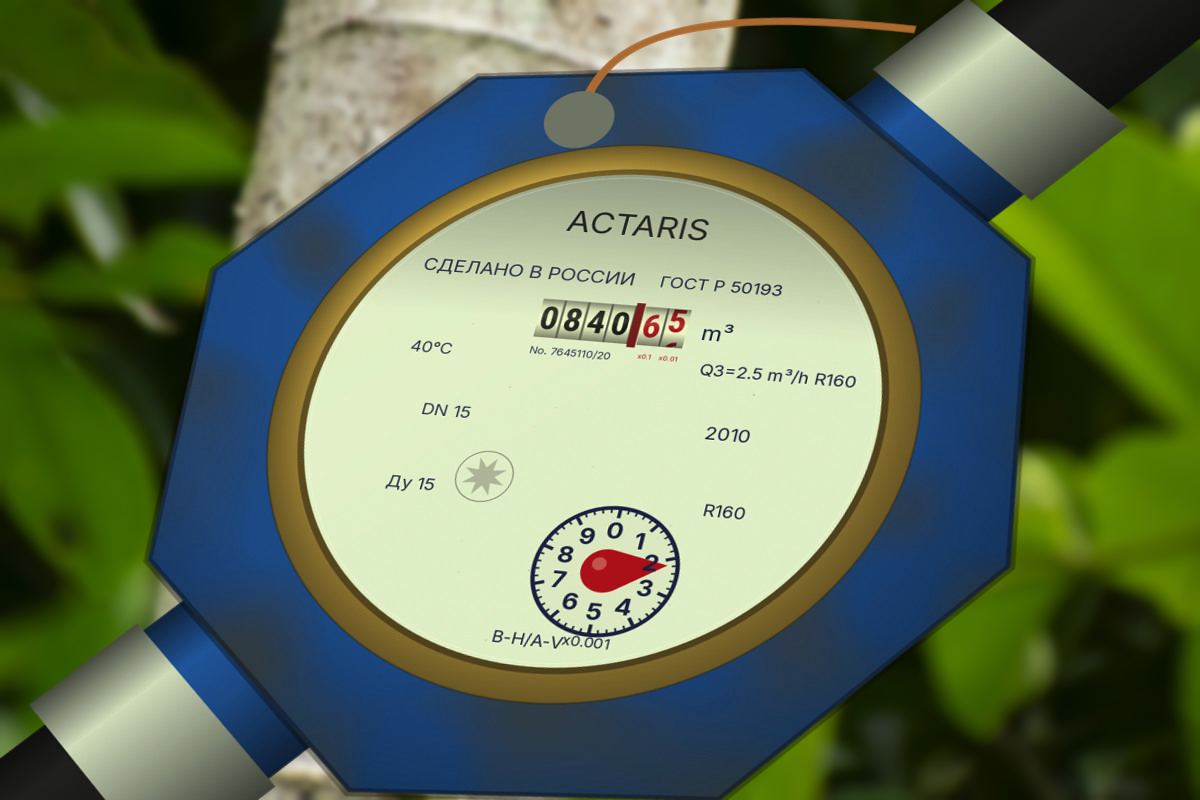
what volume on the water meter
840.652 m³
